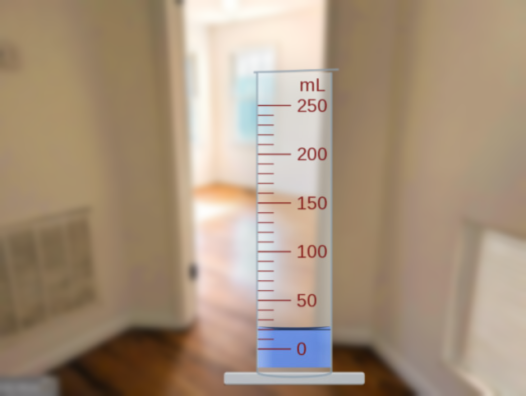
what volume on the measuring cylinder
20 mL
